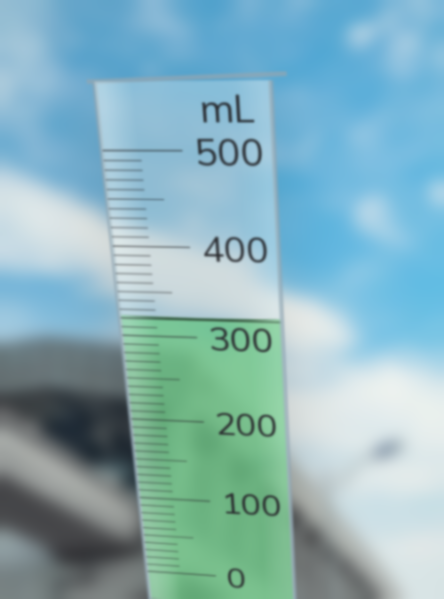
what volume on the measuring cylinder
320 mL
